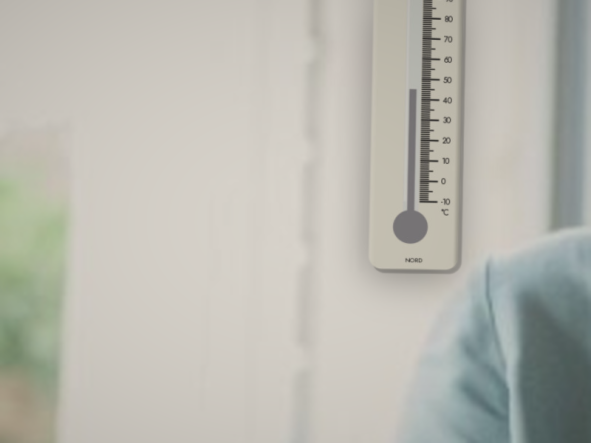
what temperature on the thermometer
45 °C
